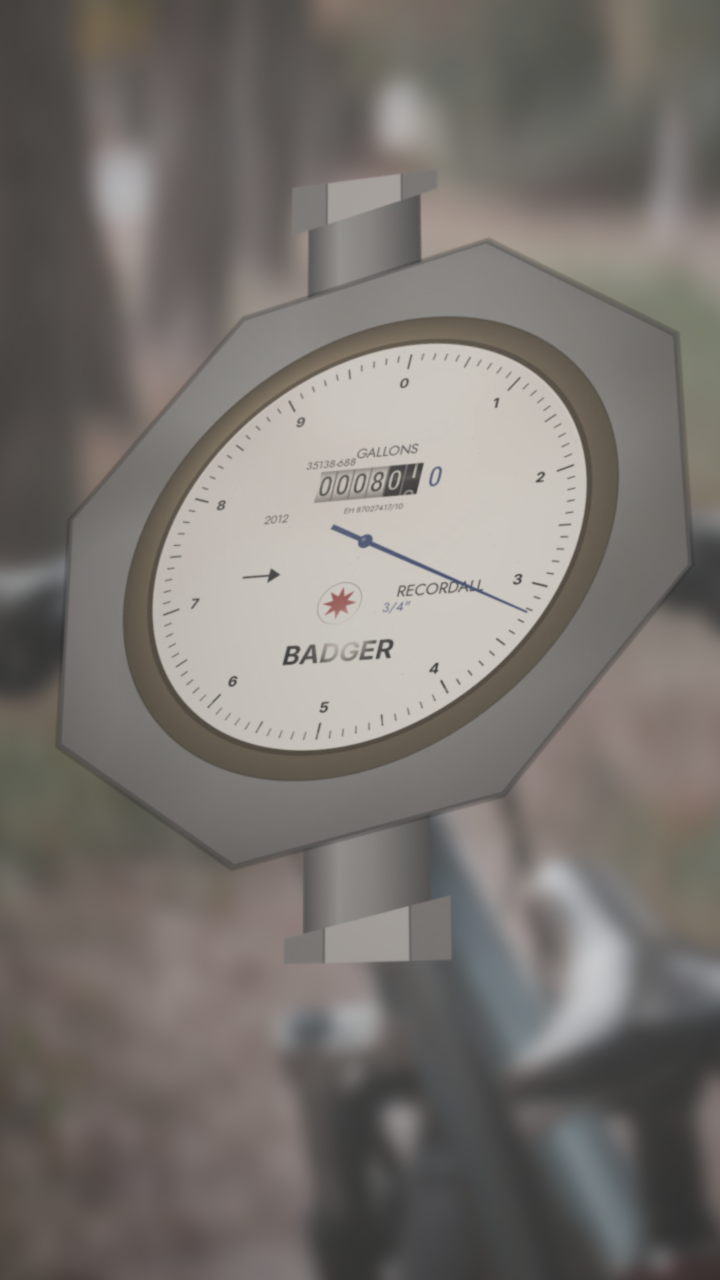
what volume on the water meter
8013.2 gal
